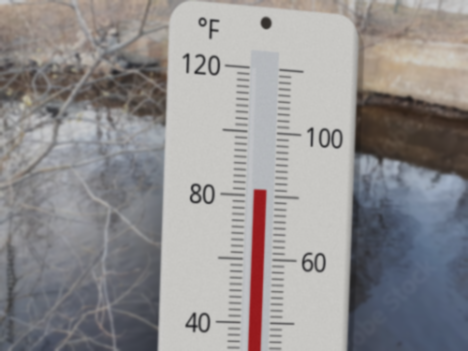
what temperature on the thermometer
82 °F
